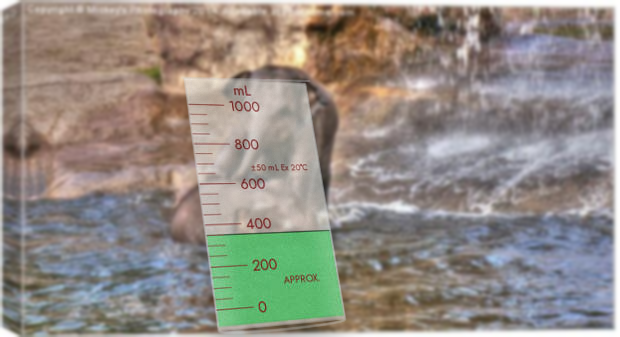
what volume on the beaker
350 mL
